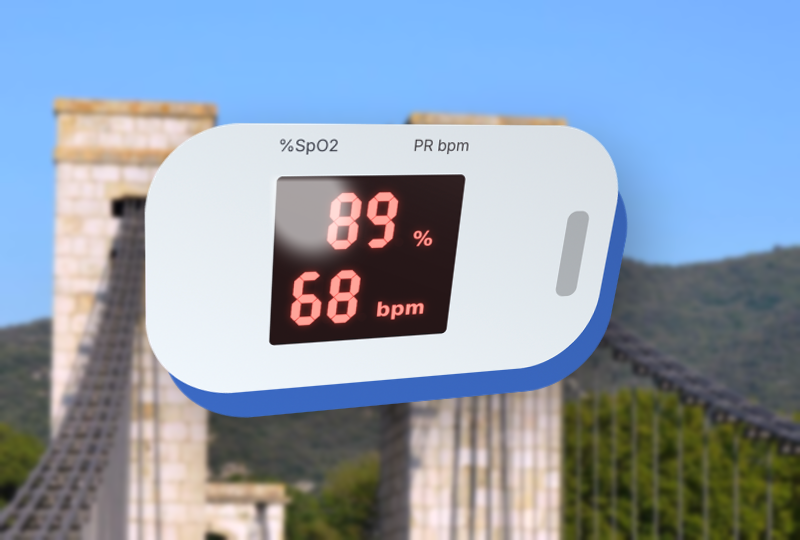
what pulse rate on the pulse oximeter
68 bpm
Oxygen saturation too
89 %
